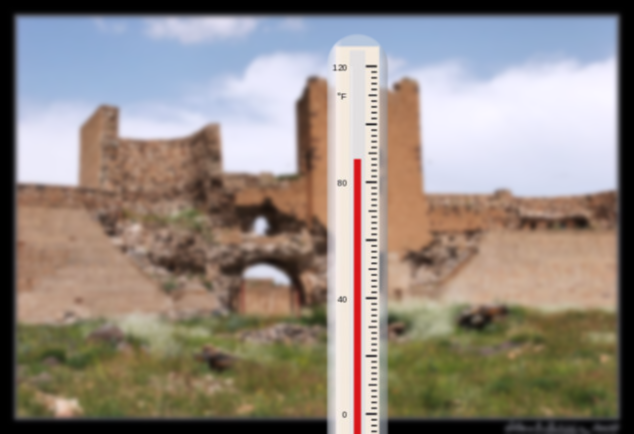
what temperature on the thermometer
88 °F
